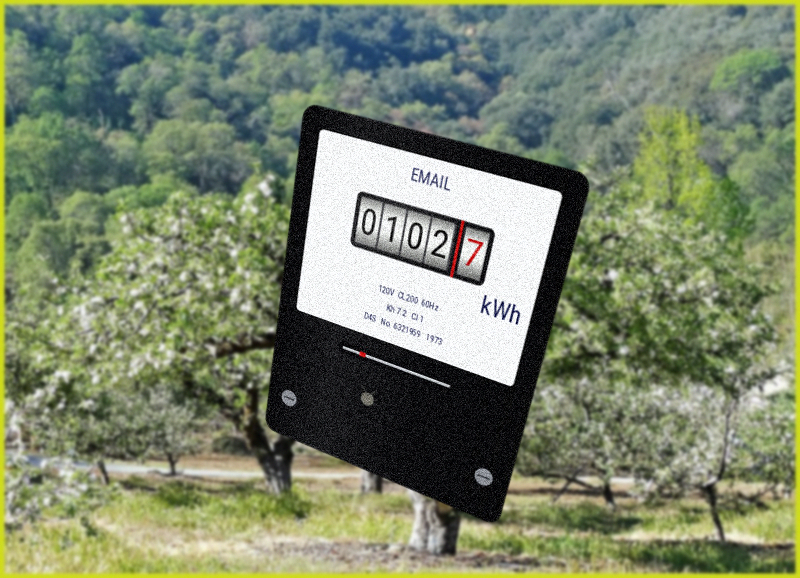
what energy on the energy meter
102.7 kWh
